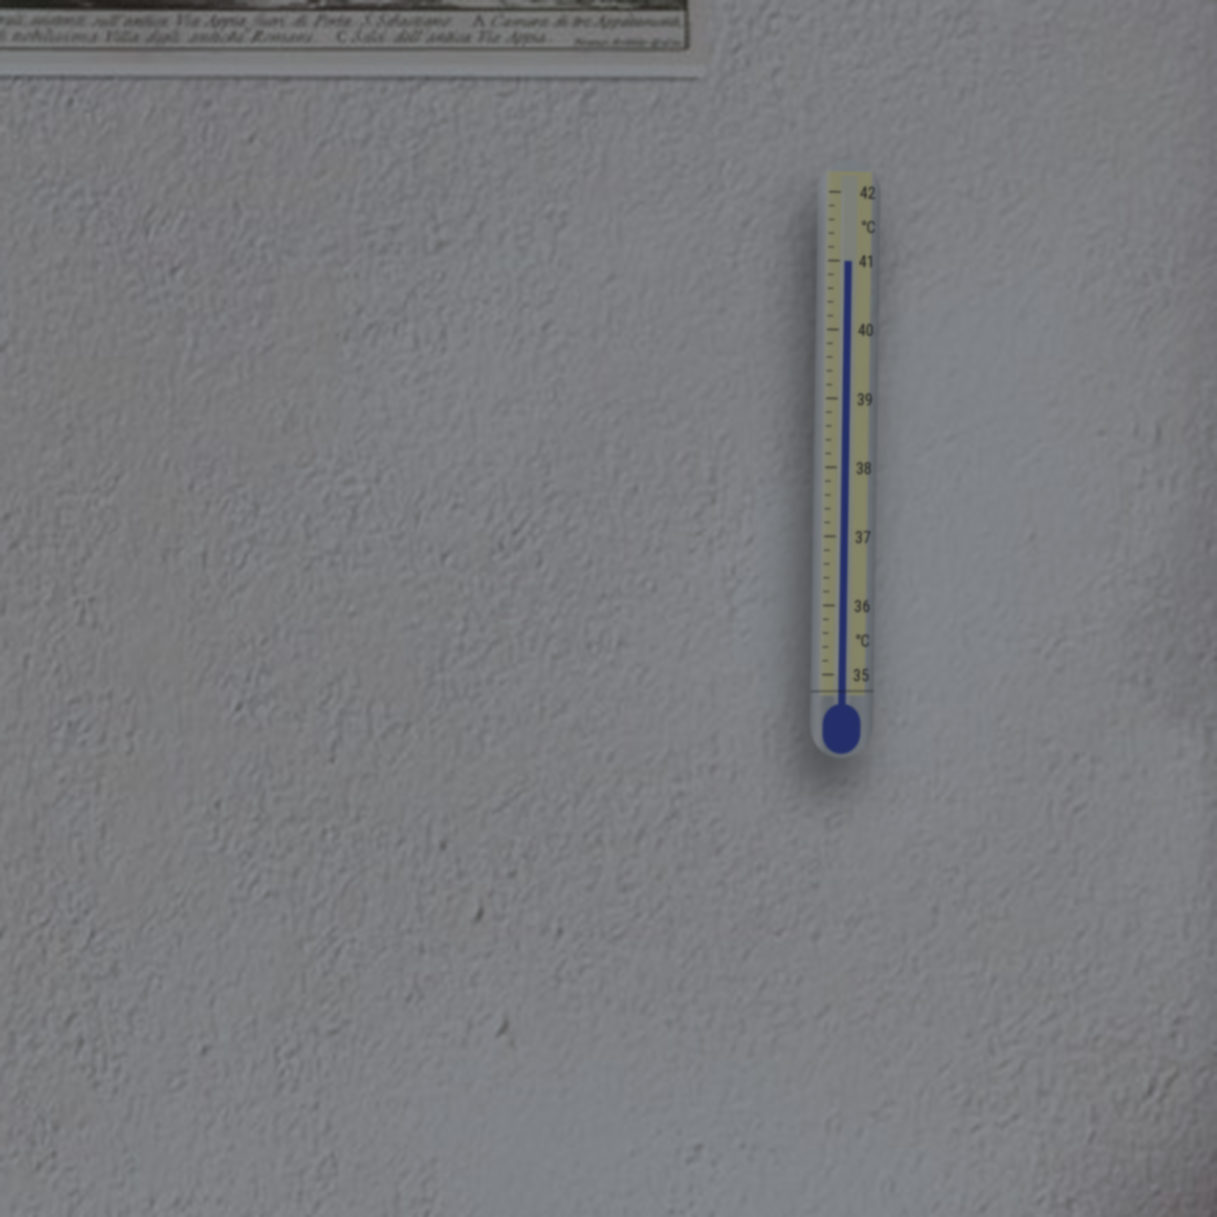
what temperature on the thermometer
41 °C
